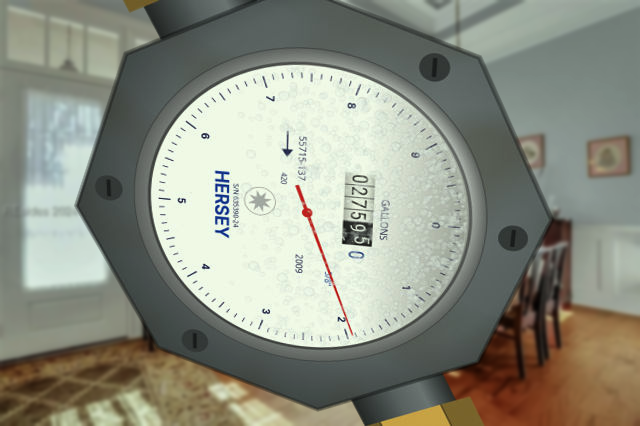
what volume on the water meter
275951.9 gal
